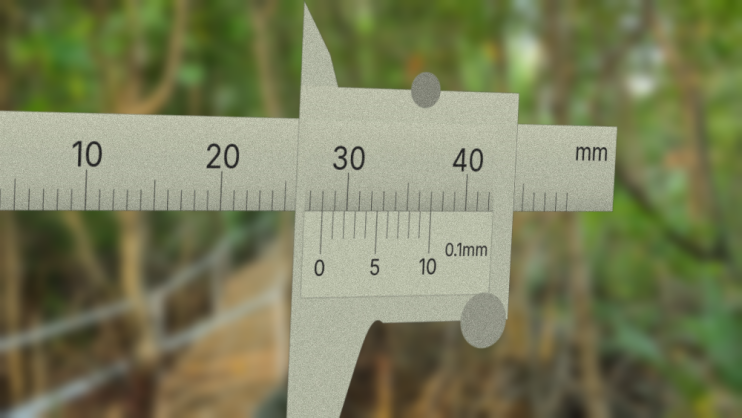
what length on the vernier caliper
28.0 mm
